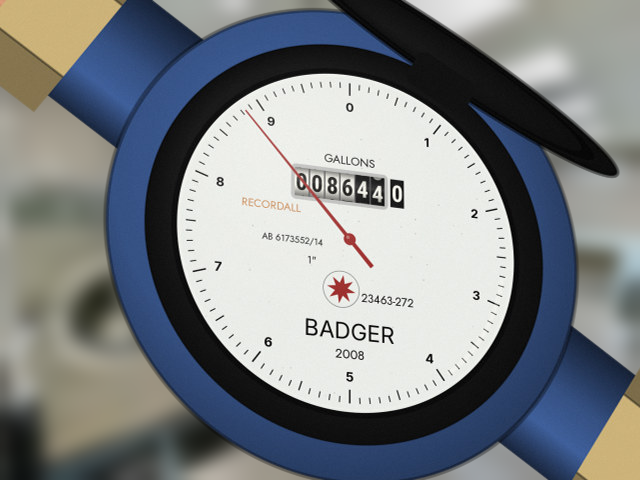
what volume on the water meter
86438.8 gal
